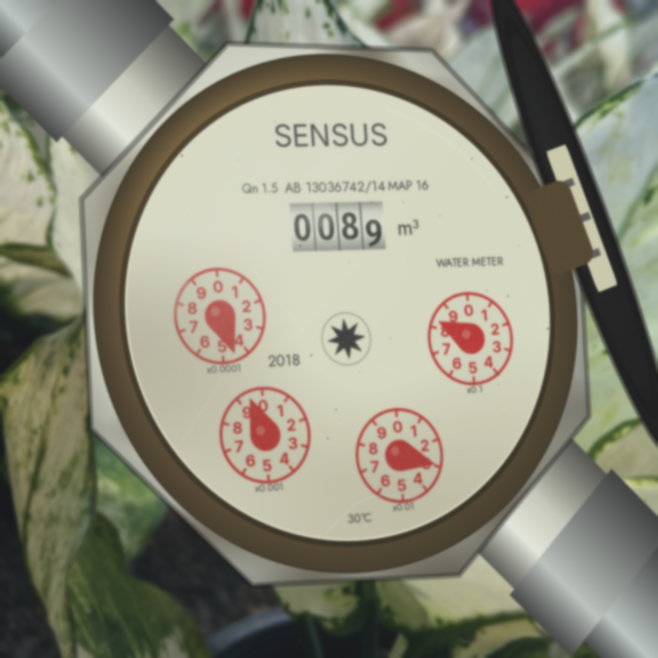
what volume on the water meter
88.8294 m³
